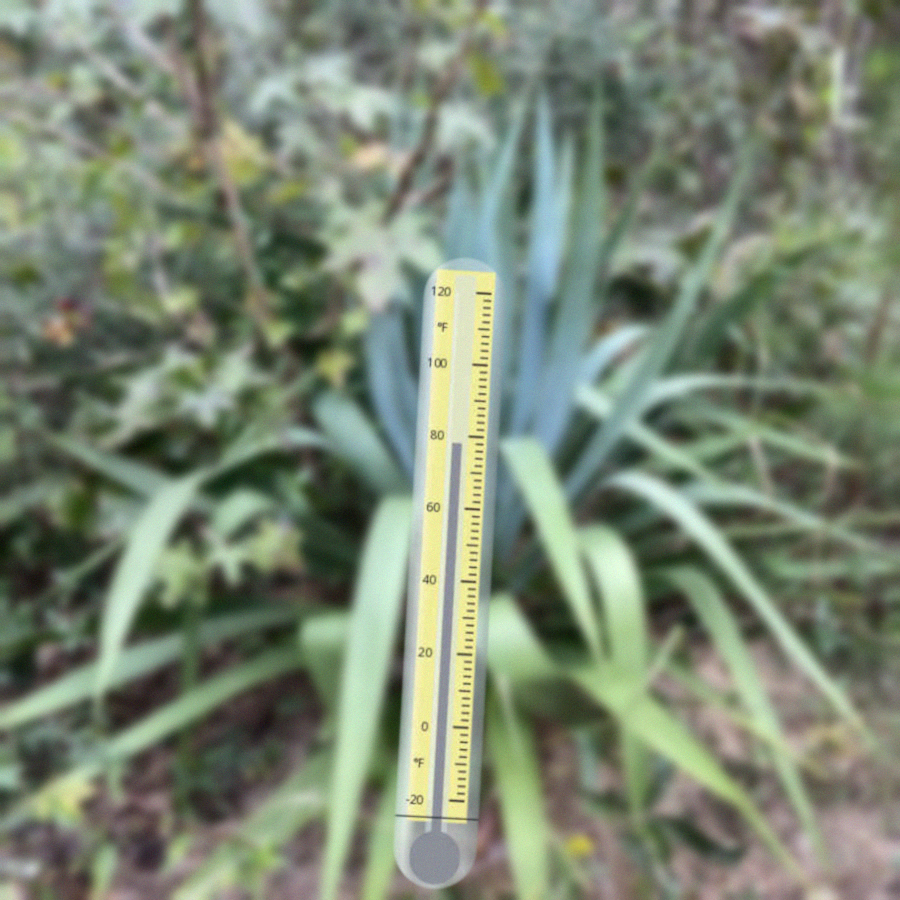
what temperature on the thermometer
78 °F
